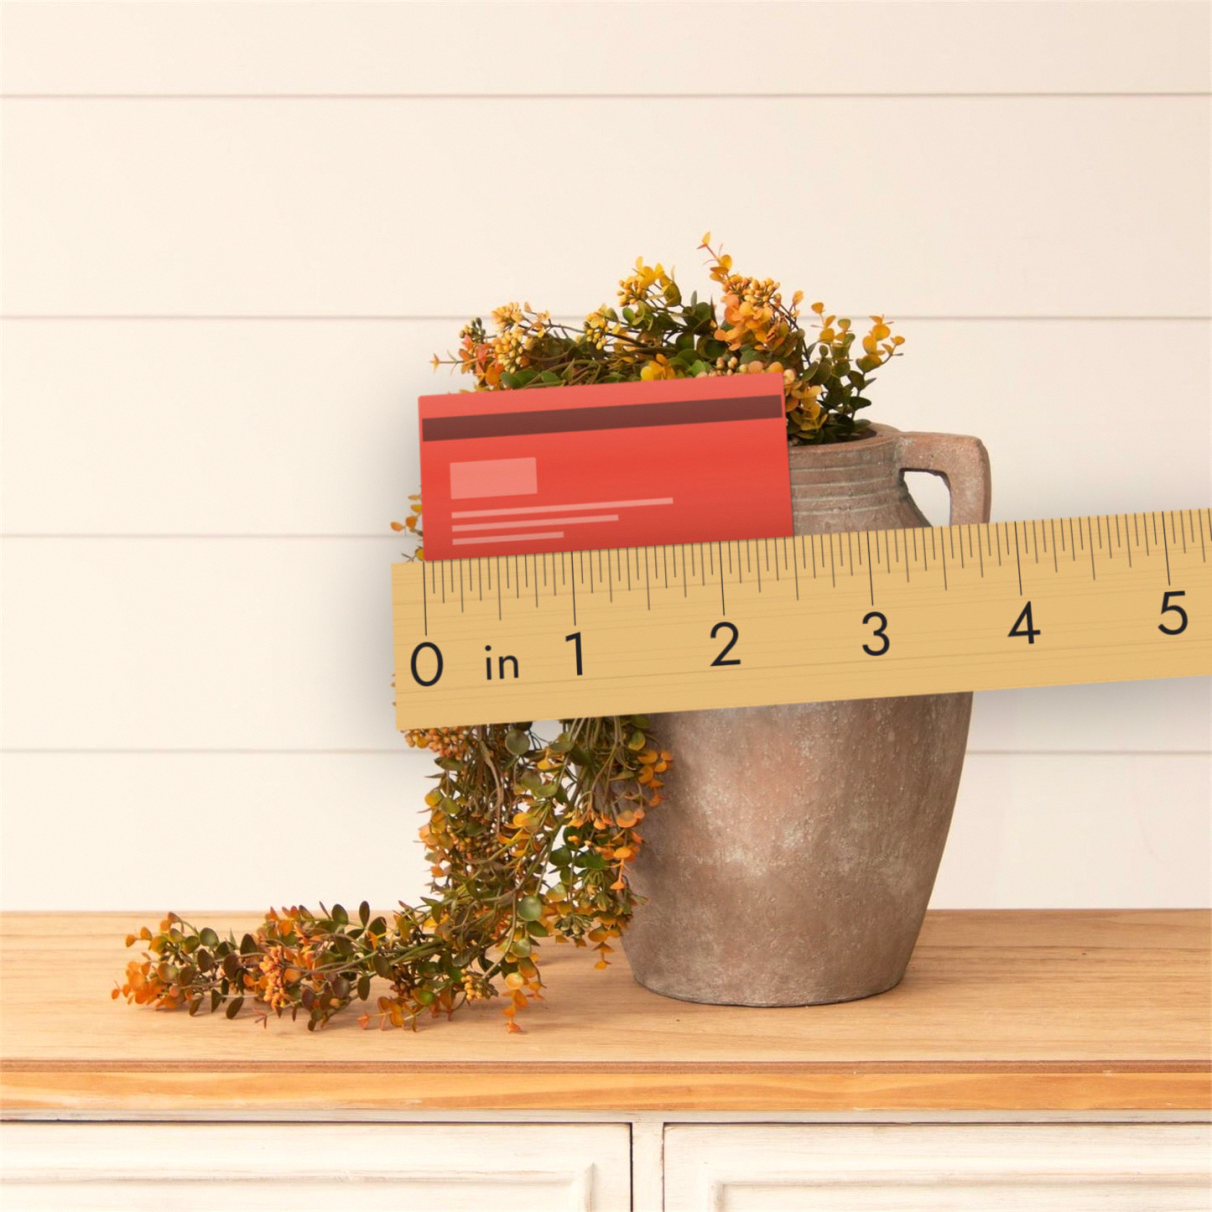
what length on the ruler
2.5 in
